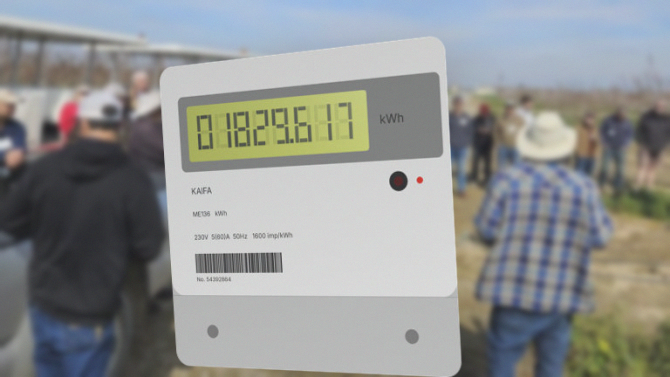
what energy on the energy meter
1829.617 kWh
